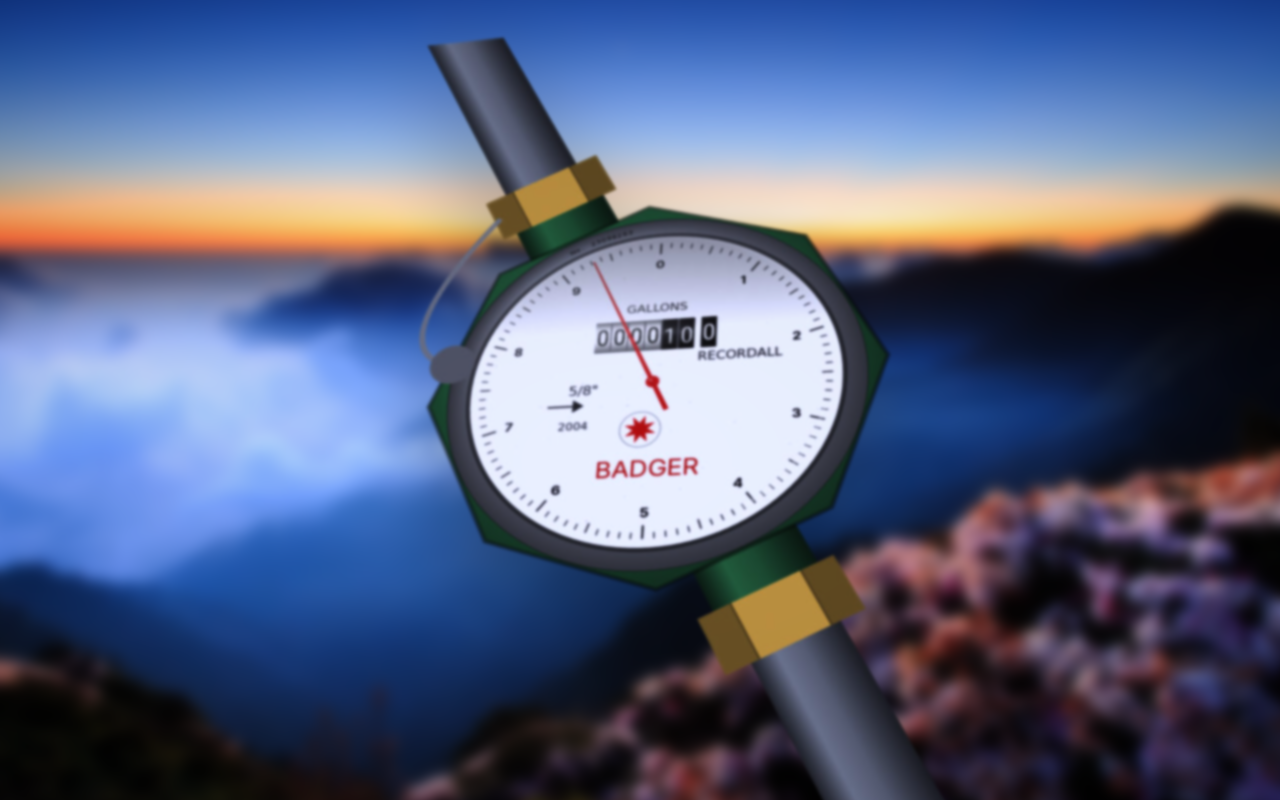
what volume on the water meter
99.3 gal
